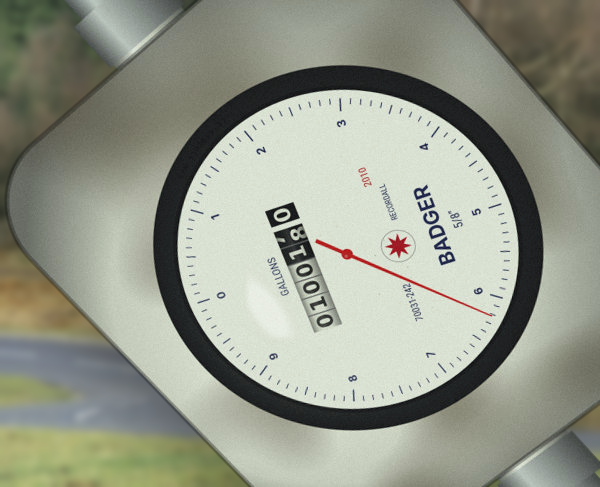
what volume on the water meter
100176.2 gal
